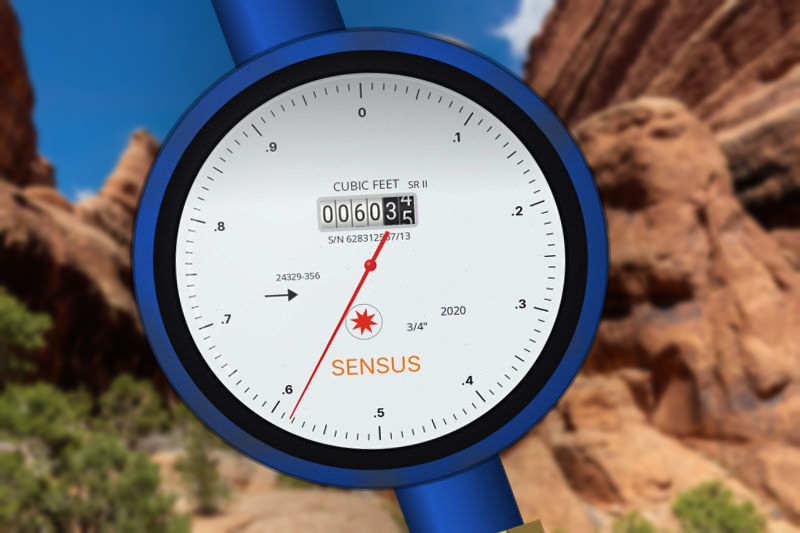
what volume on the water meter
6034.58 ft³
